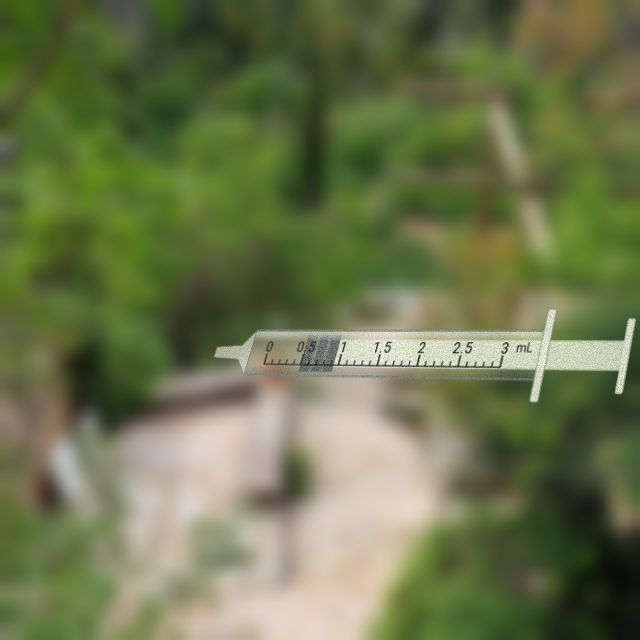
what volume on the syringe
0.5 mL
